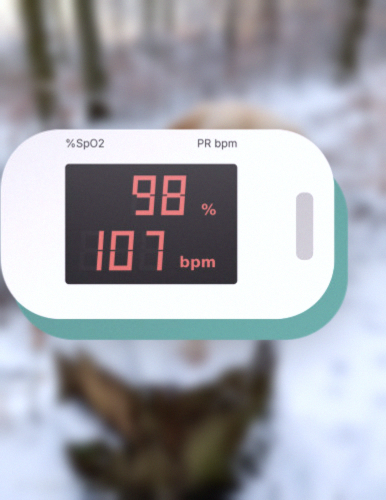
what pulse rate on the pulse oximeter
107 bpm
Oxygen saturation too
98 %
